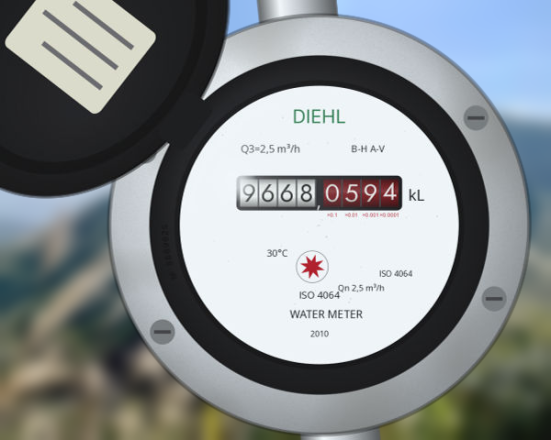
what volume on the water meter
9668.0594 kL
